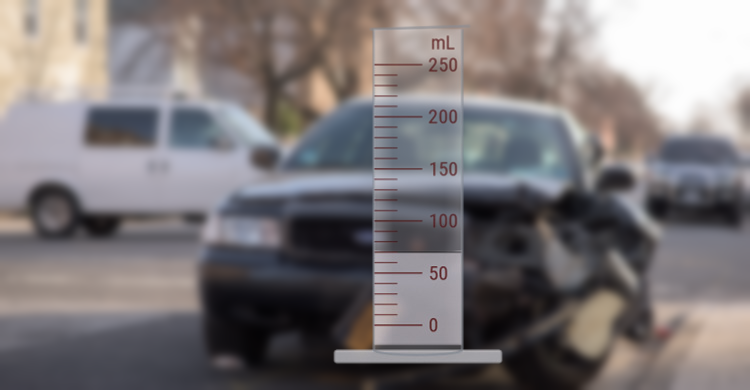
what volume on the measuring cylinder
70 mL
